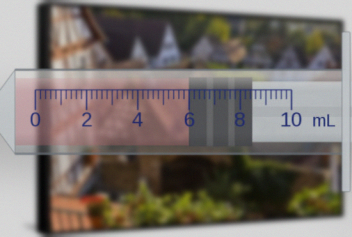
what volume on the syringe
6 mL
